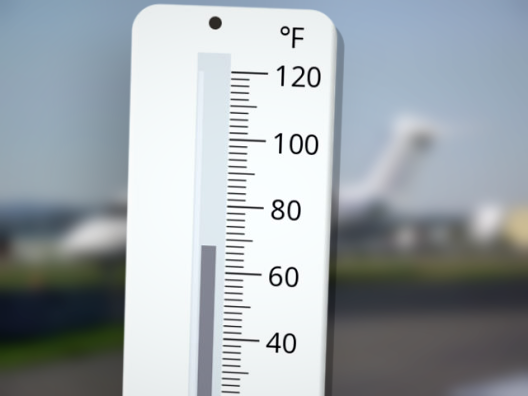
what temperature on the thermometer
68 °F
